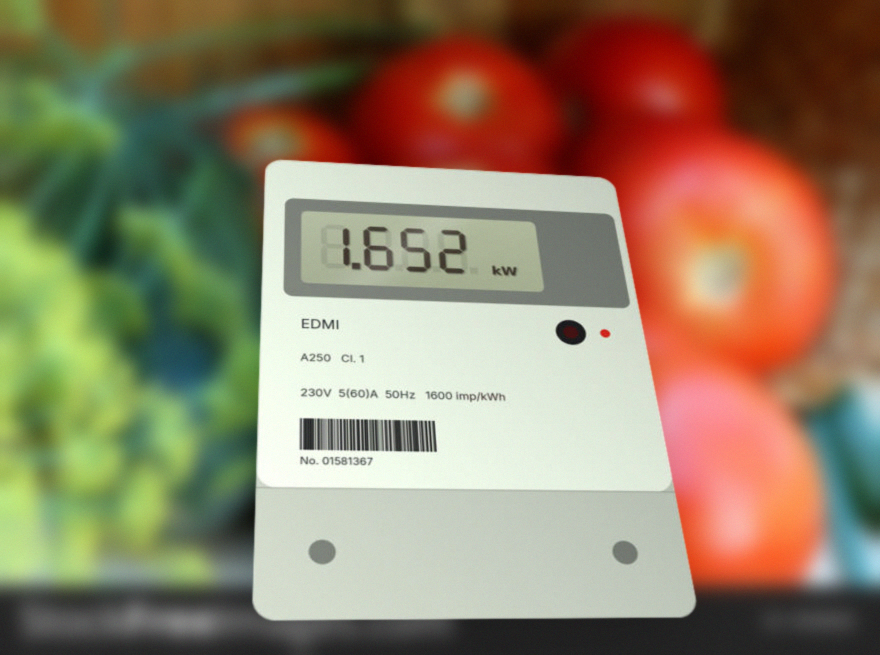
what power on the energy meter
1.652 kW
